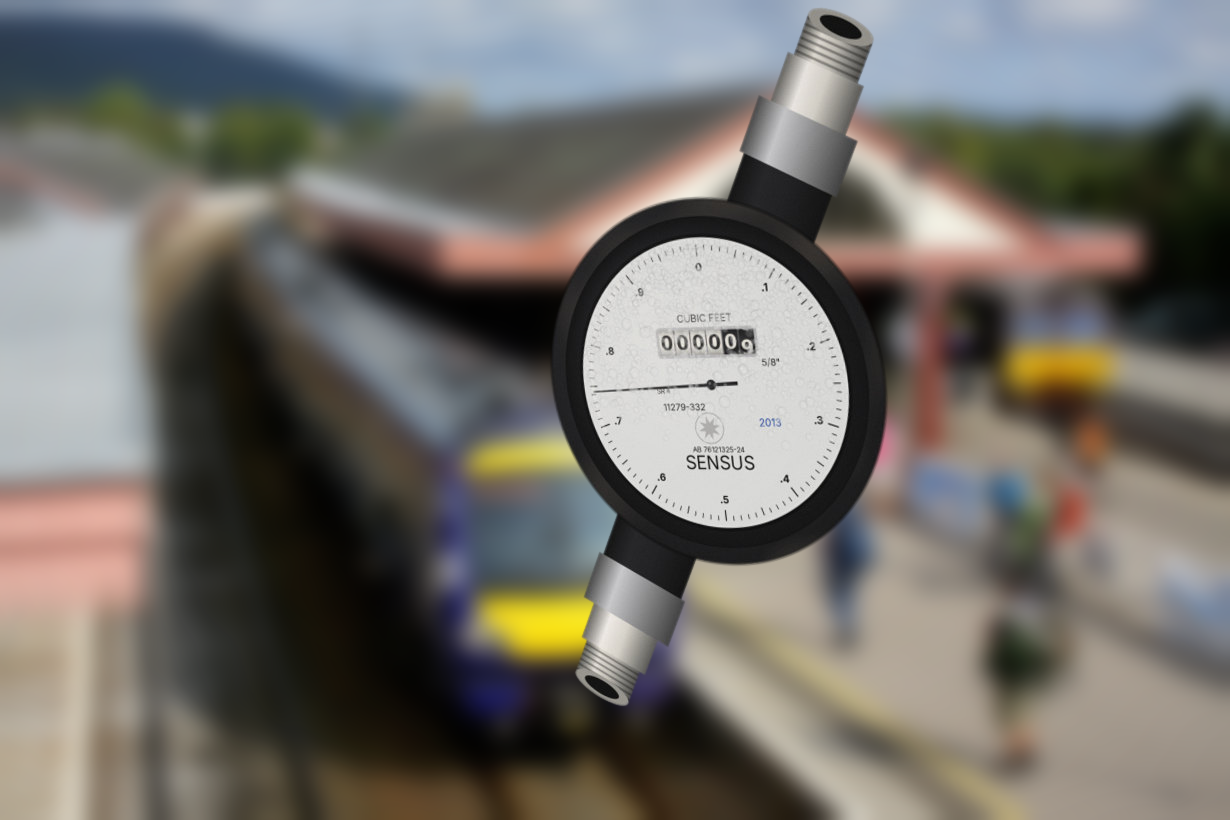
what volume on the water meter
8.74 ft³
